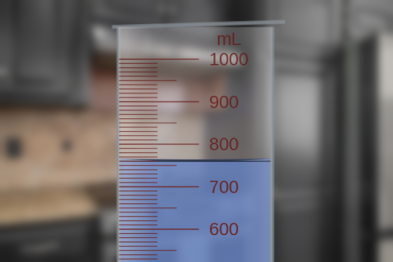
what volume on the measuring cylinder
760 mL
